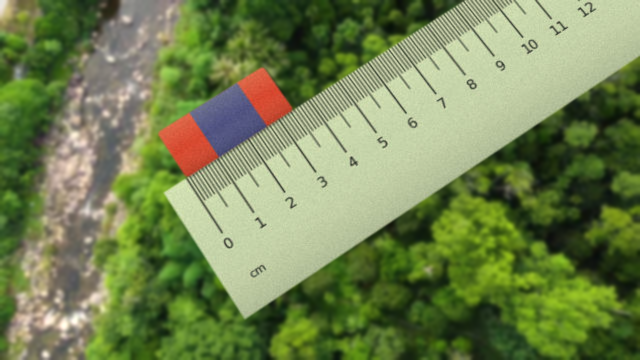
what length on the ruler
3.5 cm
